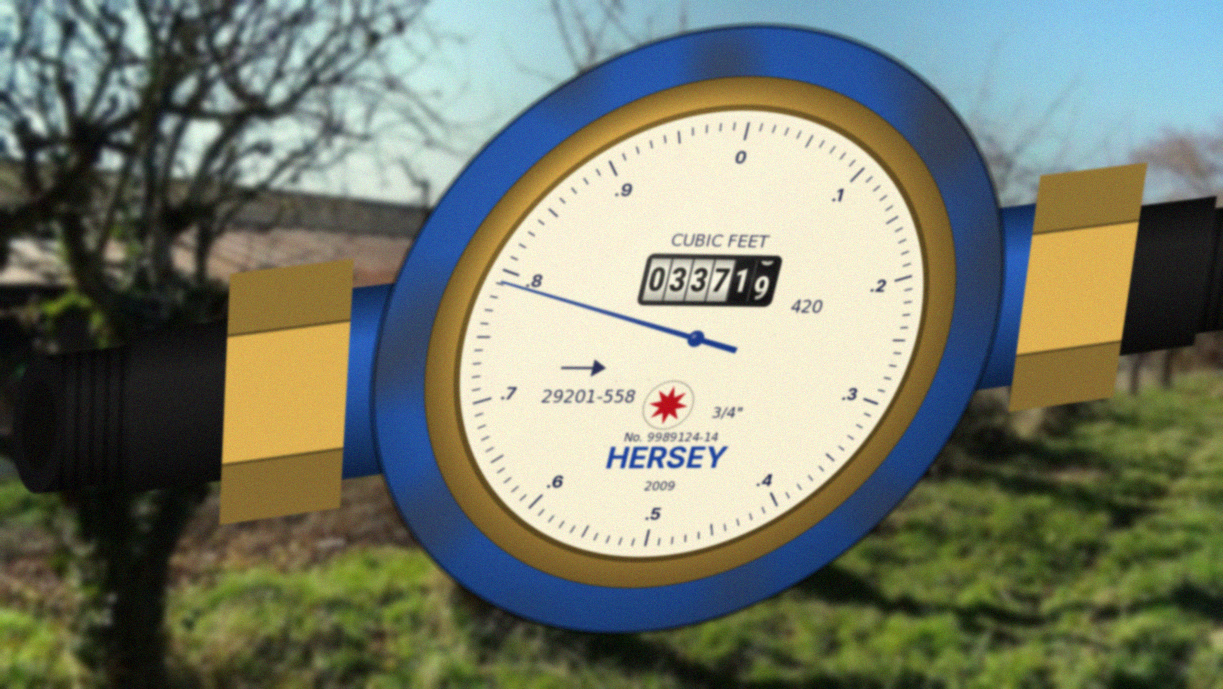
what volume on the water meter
33718.79 ft³
